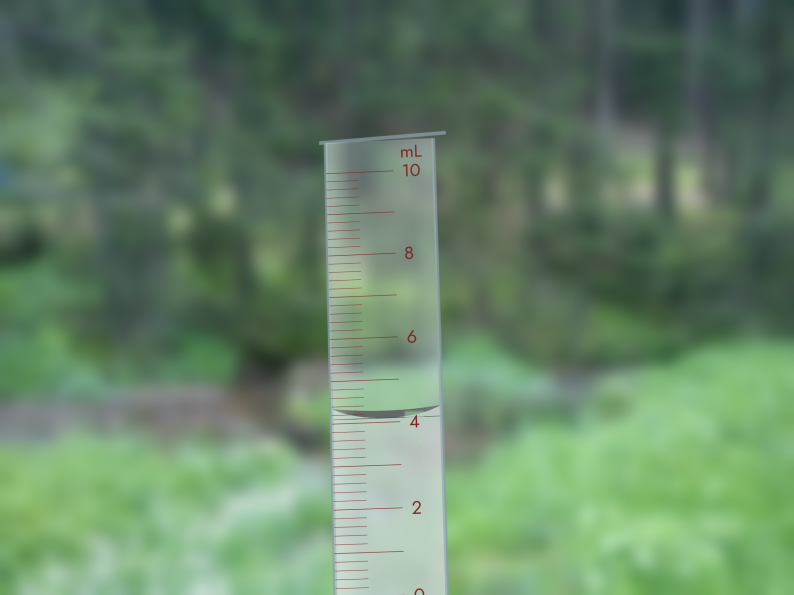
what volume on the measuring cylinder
4.1 mL
